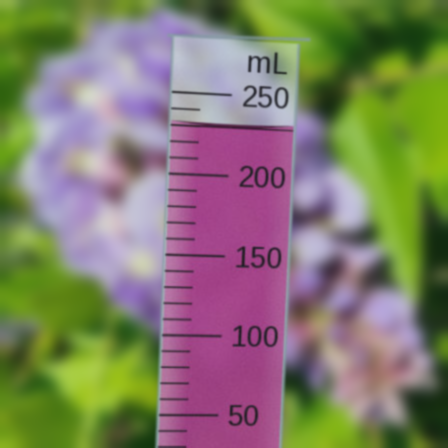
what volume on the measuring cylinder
230 mL
